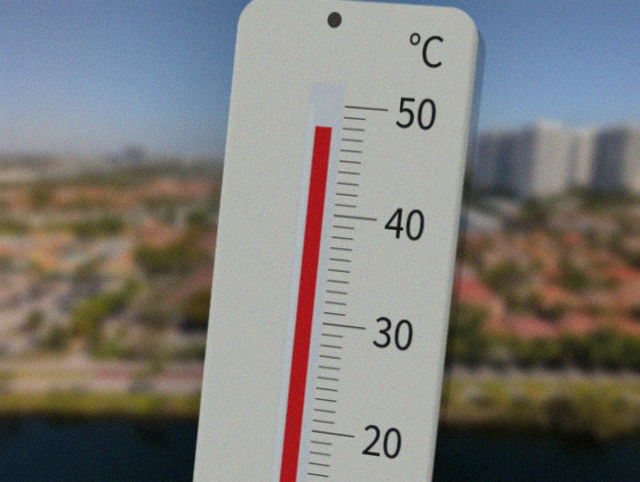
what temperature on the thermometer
48 °C
